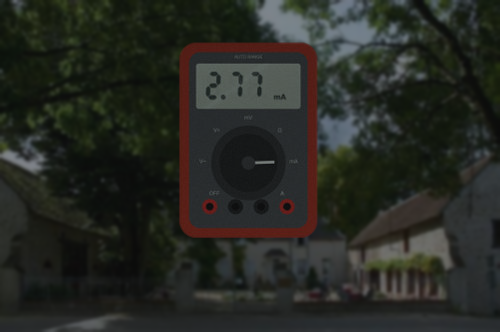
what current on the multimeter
2.77 mA
